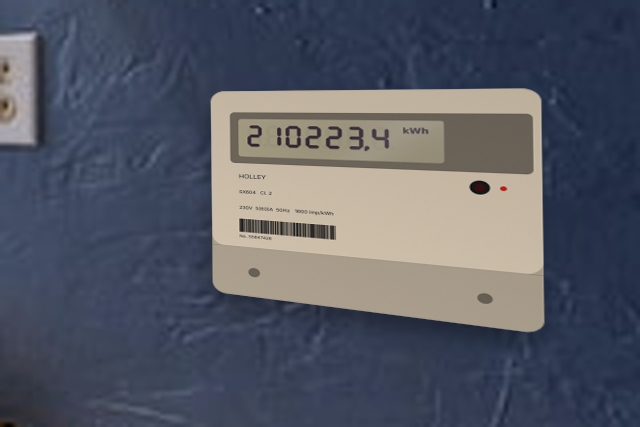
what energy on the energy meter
210223.4 kWh
